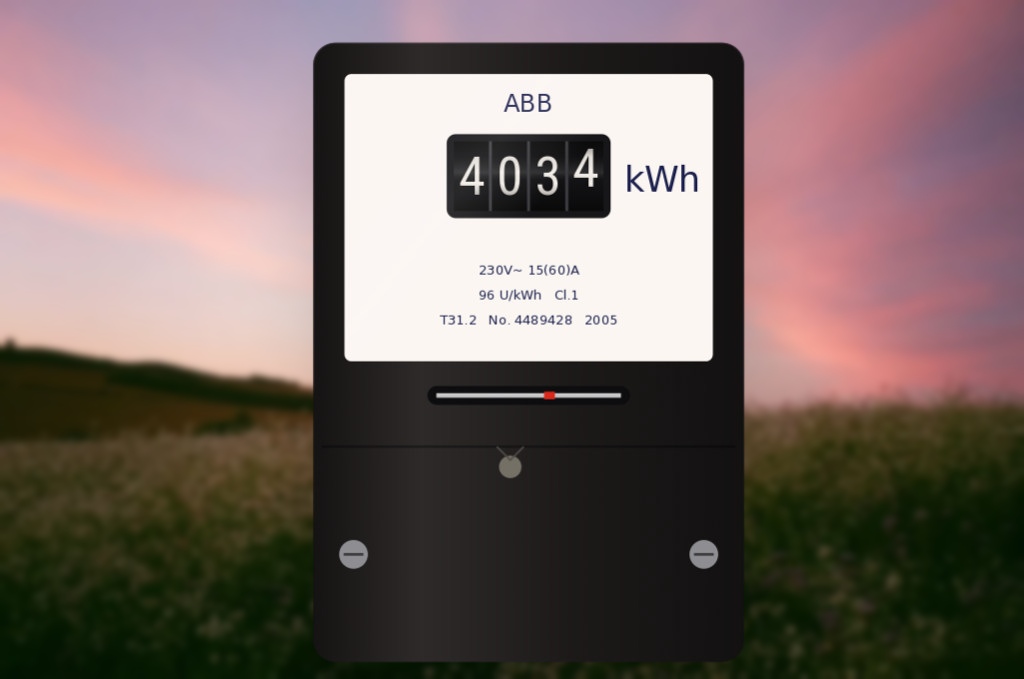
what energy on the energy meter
4034 kWh
